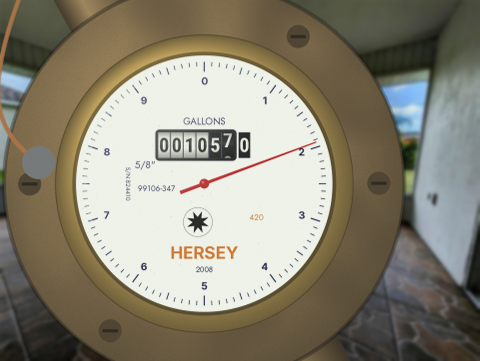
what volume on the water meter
10571.9 gal
